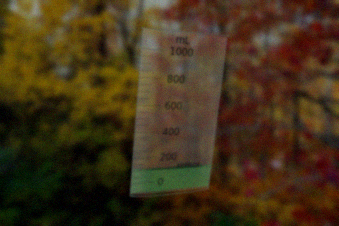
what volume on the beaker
100 mL
